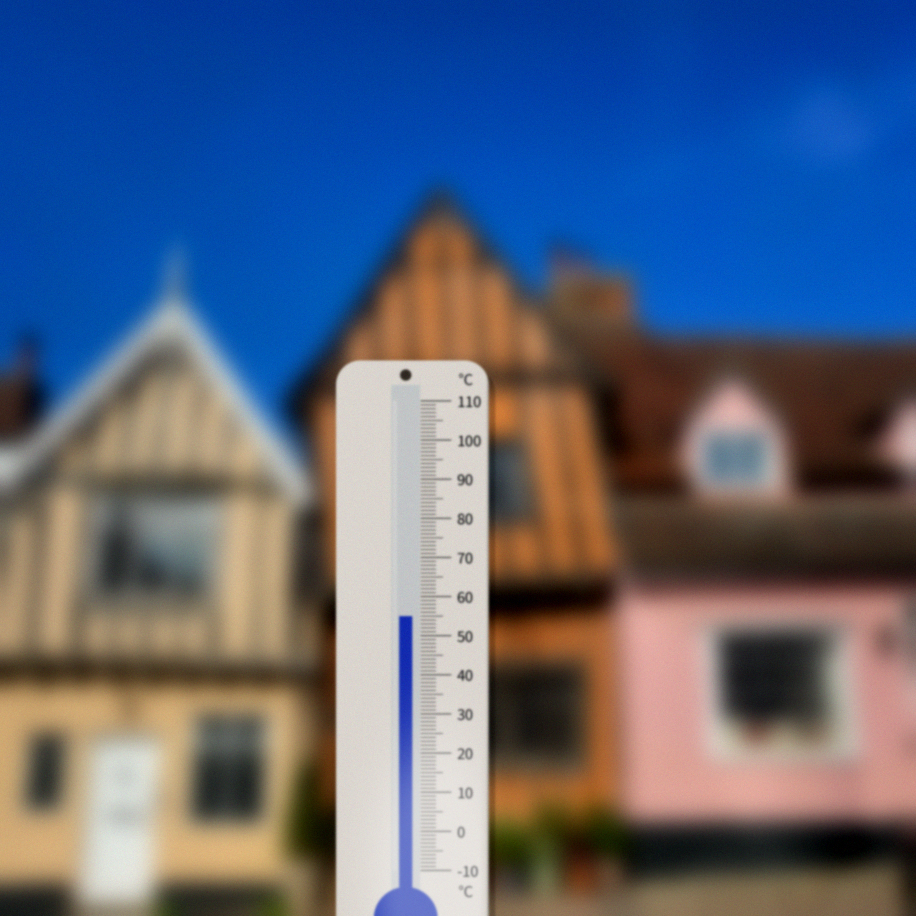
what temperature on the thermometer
55 °C
